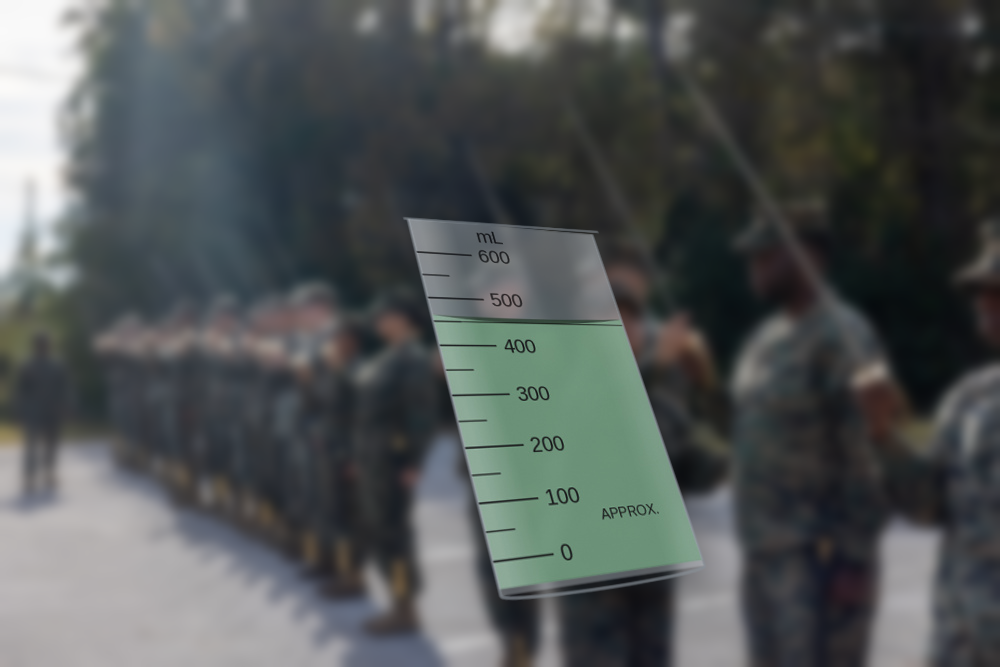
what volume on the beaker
450 mL
